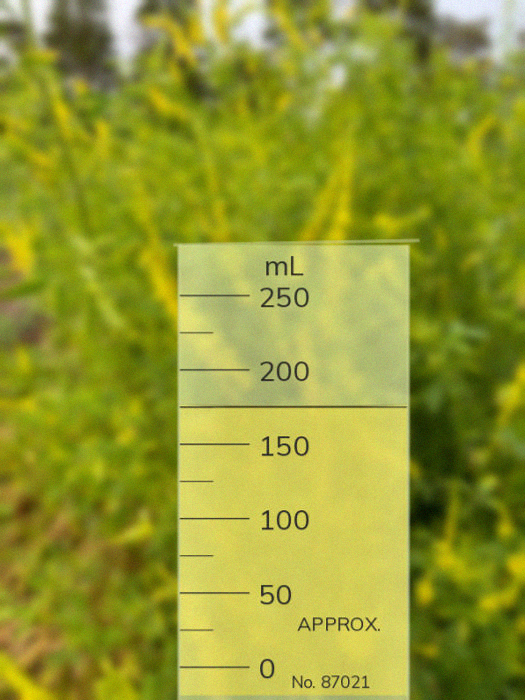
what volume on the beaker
175 mL
